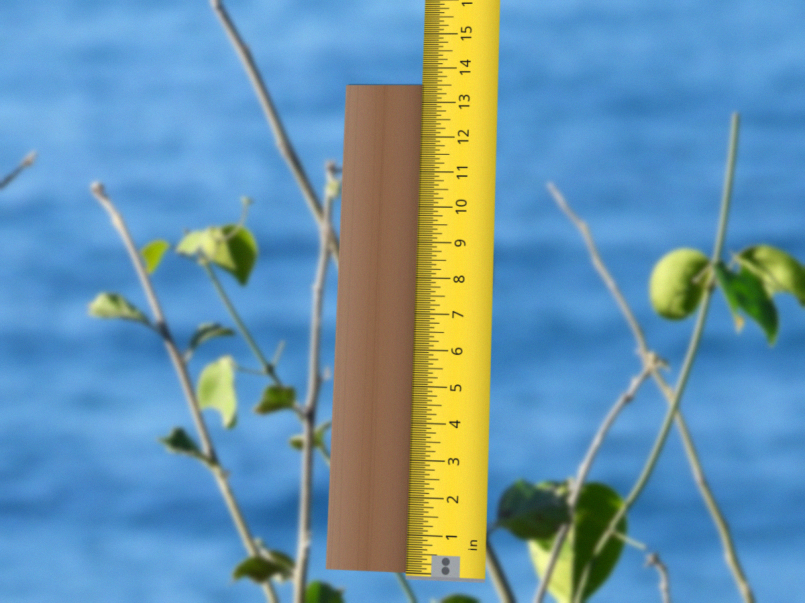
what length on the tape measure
13.5 in
